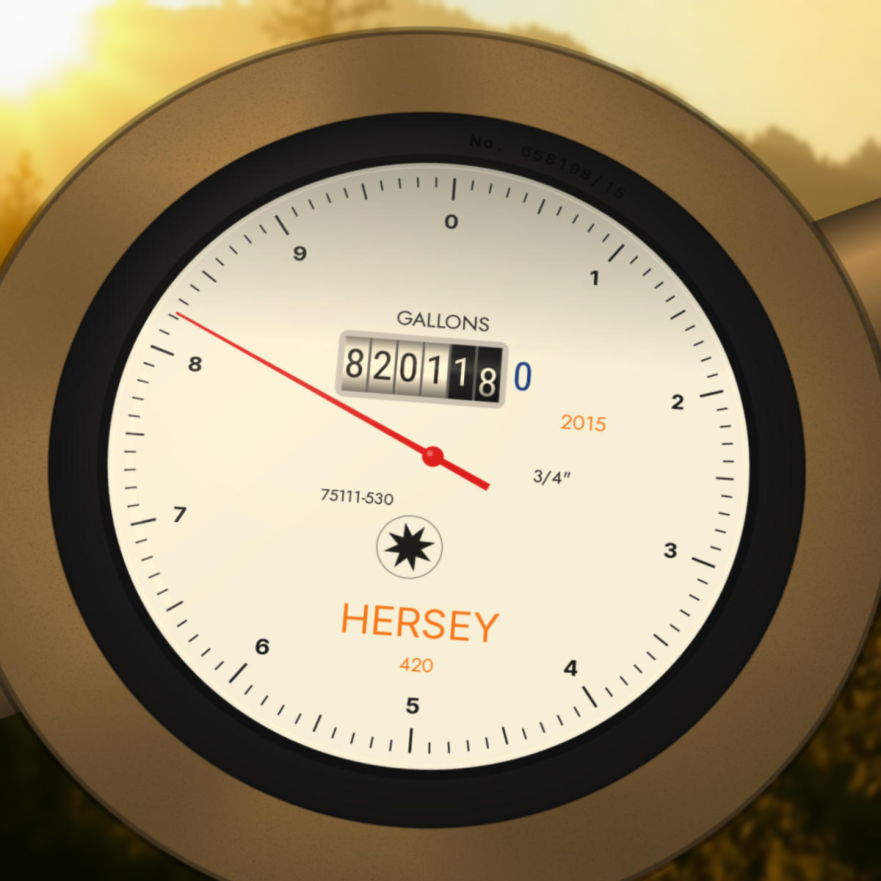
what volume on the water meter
8201178.2 gal
